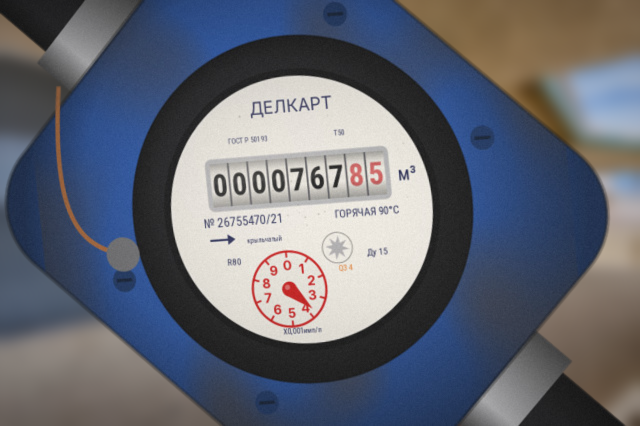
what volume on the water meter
767.853 m³
